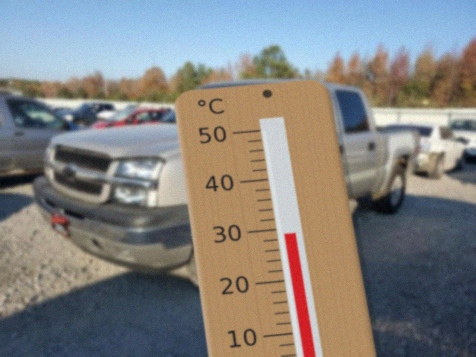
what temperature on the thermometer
29 °C
